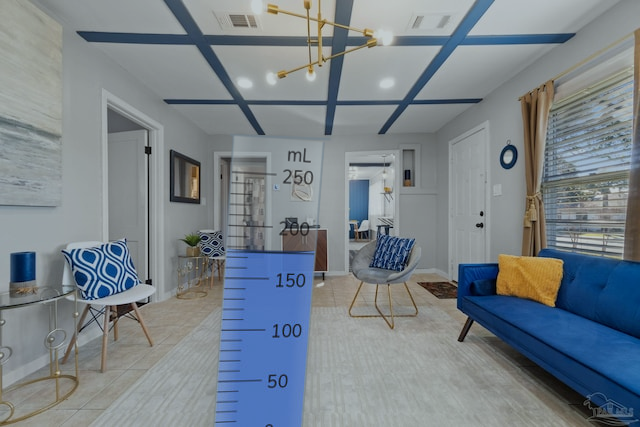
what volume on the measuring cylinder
175 mL
